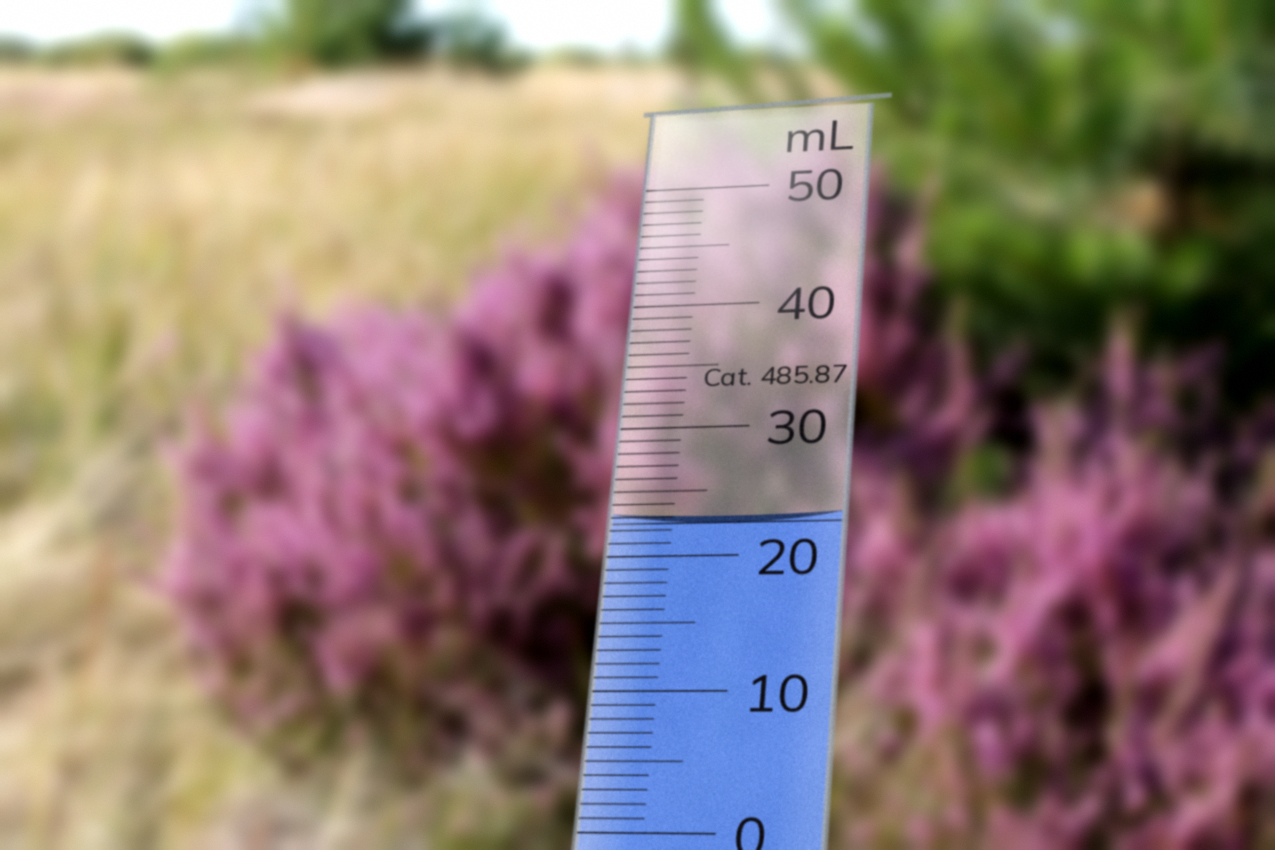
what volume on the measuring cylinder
22.5 mL
